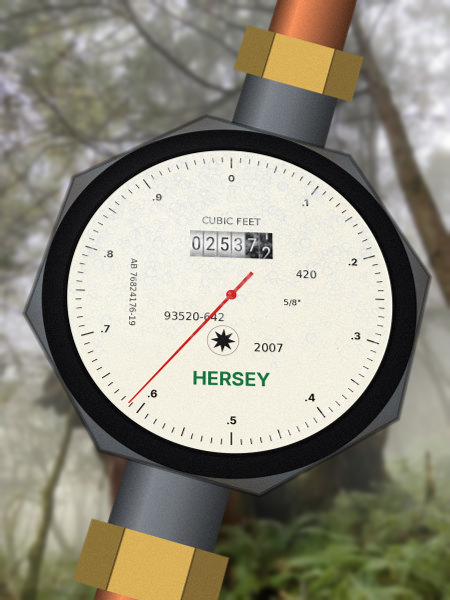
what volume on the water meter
25371.61 ft³
